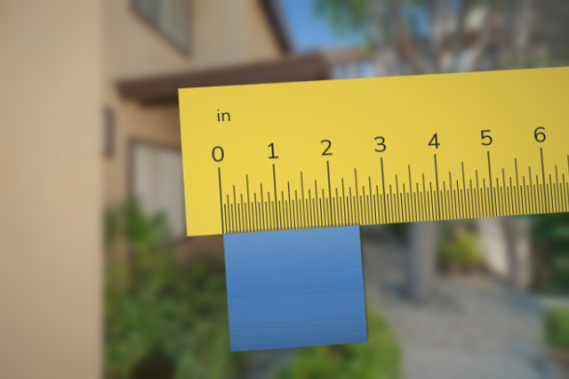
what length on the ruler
2.5 in
